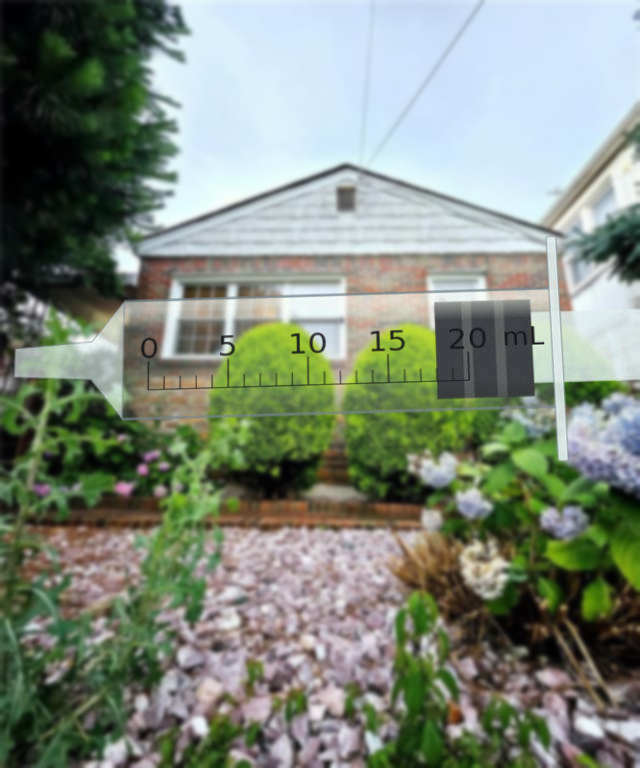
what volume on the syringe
18 mL
